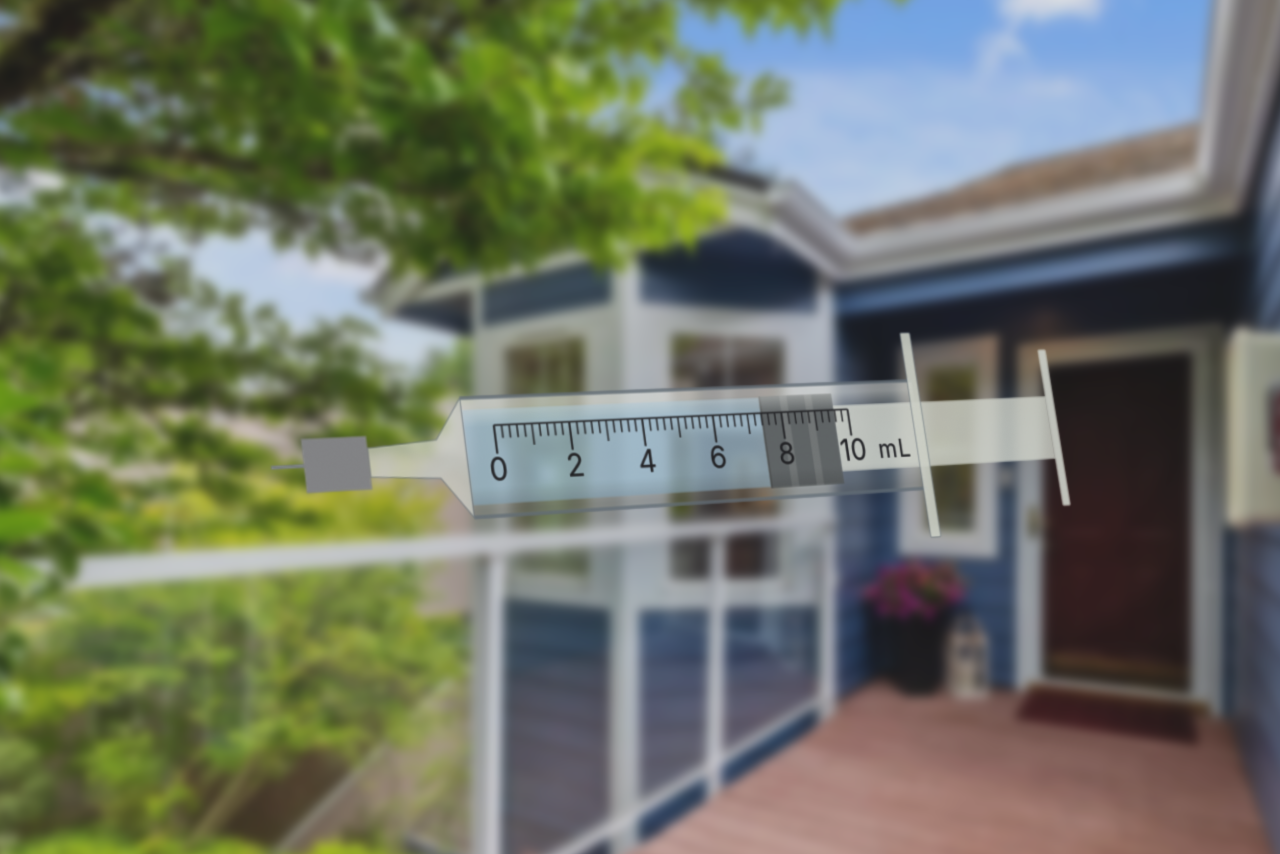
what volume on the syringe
7.4 mL
